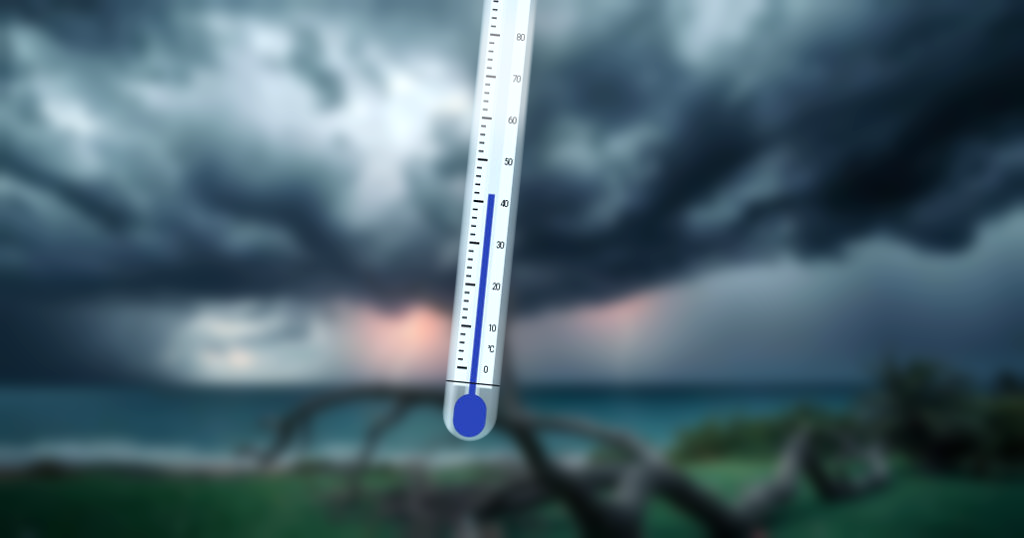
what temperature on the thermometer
42 °C
